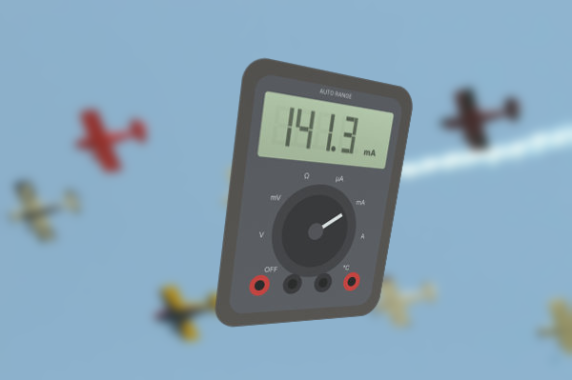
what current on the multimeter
141.3 mA
